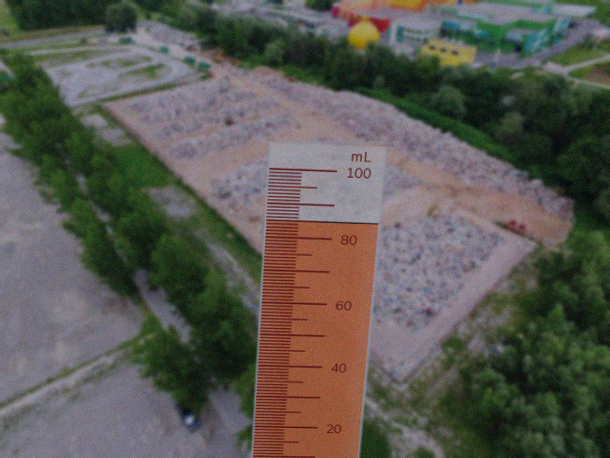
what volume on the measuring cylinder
85 mL
